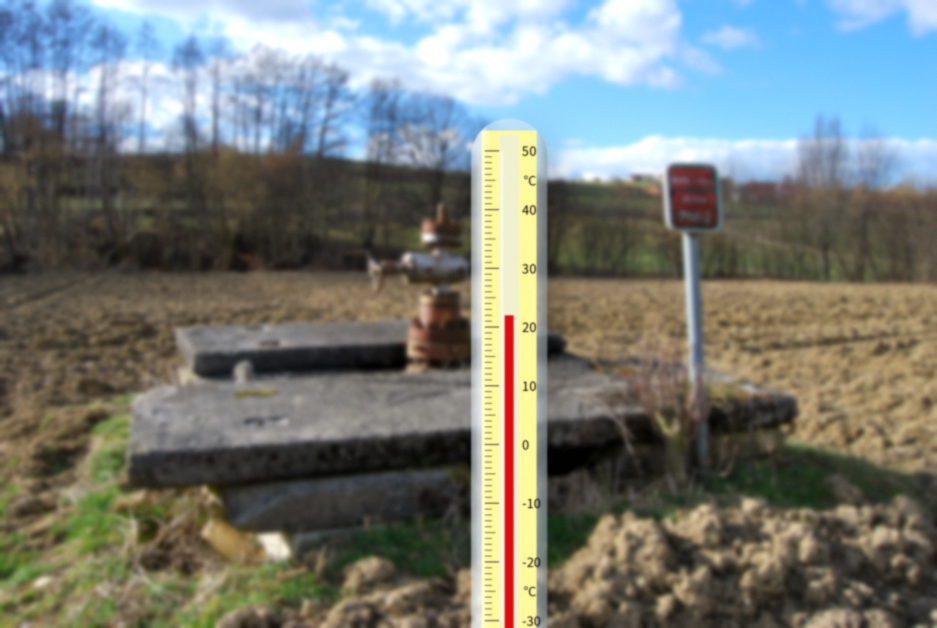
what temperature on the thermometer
22 °C
